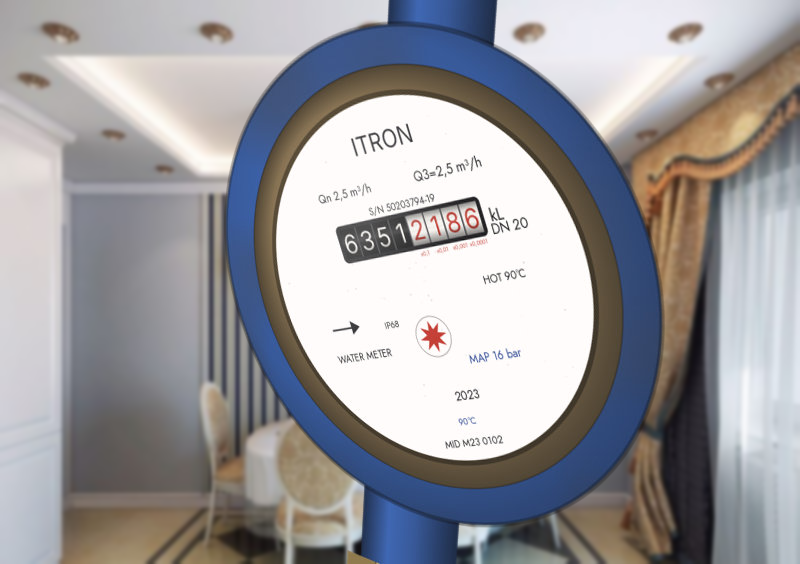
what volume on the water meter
6351.2186 kL
